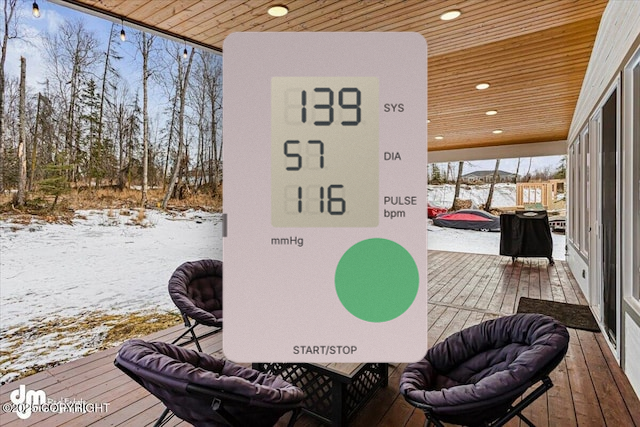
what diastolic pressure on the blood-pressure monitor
57 mmHg
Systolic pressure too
139 mmHg
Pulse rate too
116 bpm
